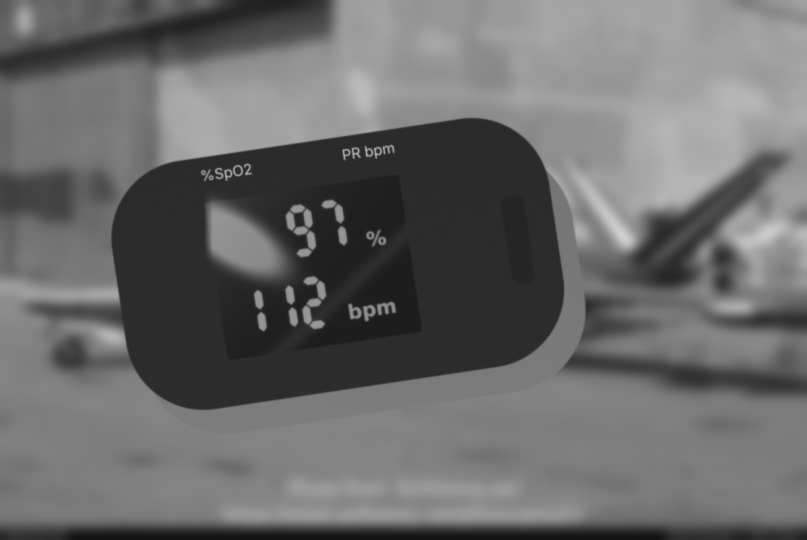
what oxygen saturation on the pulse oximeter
97 %
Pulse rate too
112 bpm
